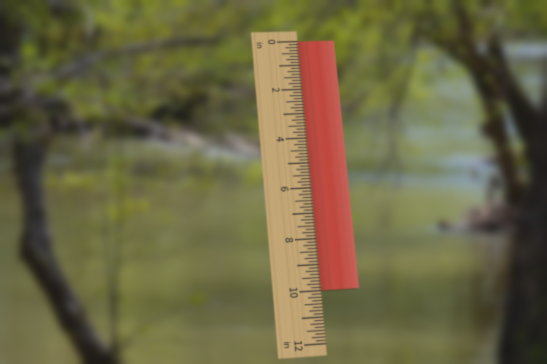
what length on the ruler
10 in
